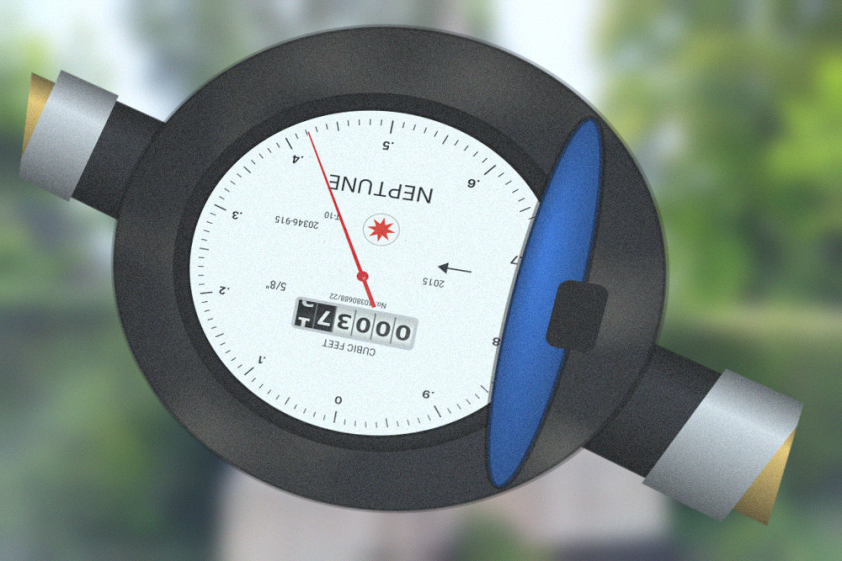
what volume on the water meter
371.42 ft³
